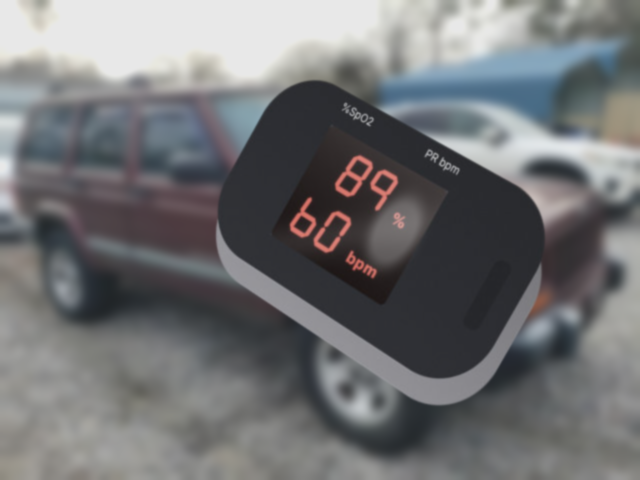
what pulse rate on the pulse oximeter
60 bpm
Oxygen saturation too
89 %
